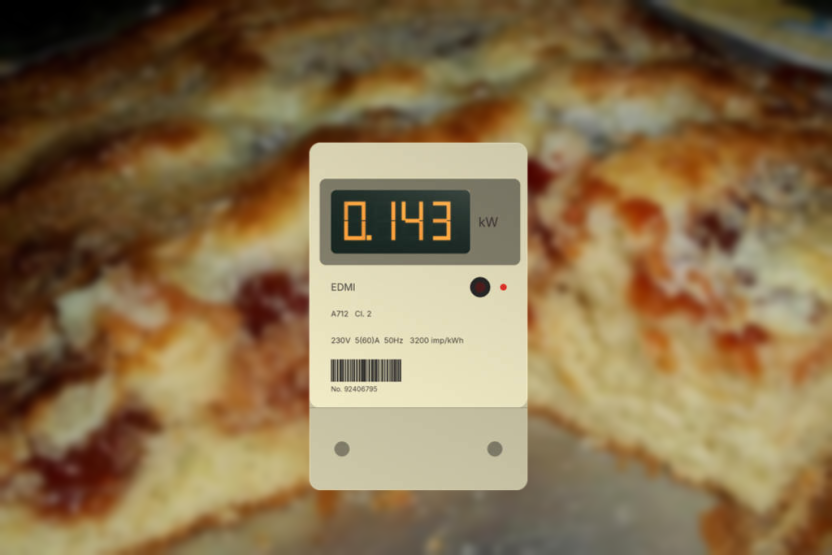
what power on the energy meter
0.143 kW
